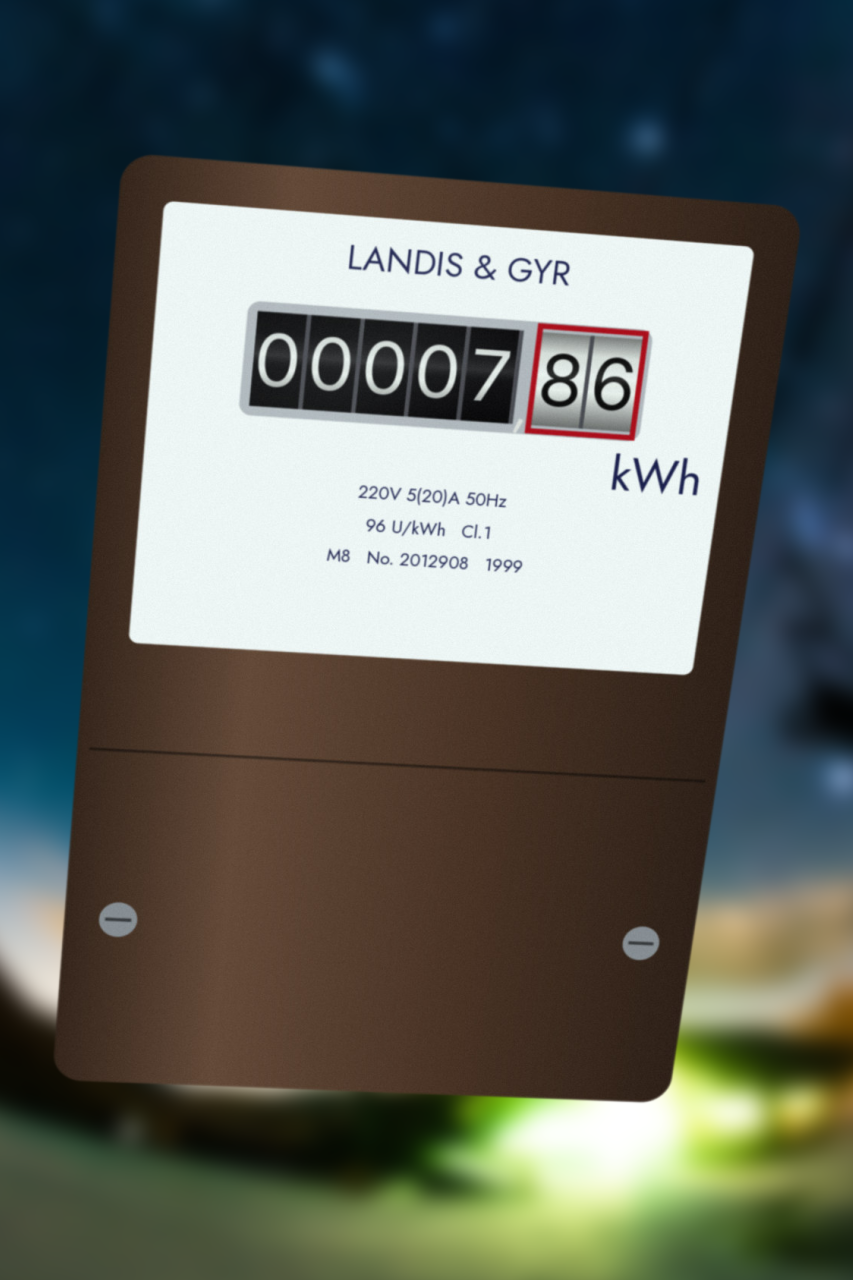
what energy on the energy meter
7.86 kWh
